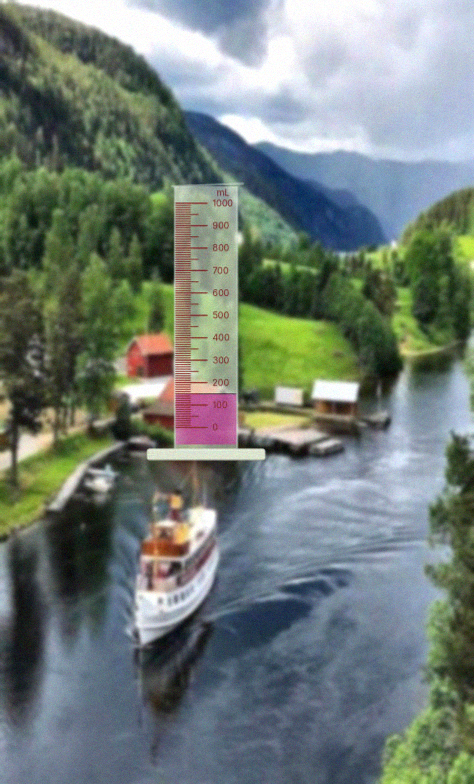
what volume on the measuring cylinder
150 mL
